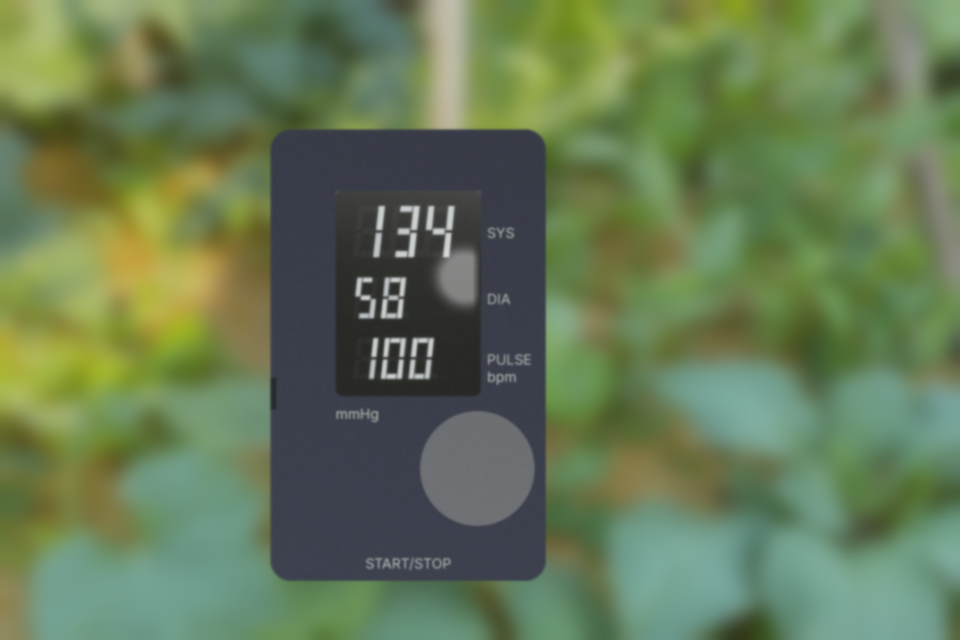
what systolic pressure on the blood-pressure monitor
134 mmHg
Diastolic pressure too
58 mmHg
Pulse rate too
100 bpm
